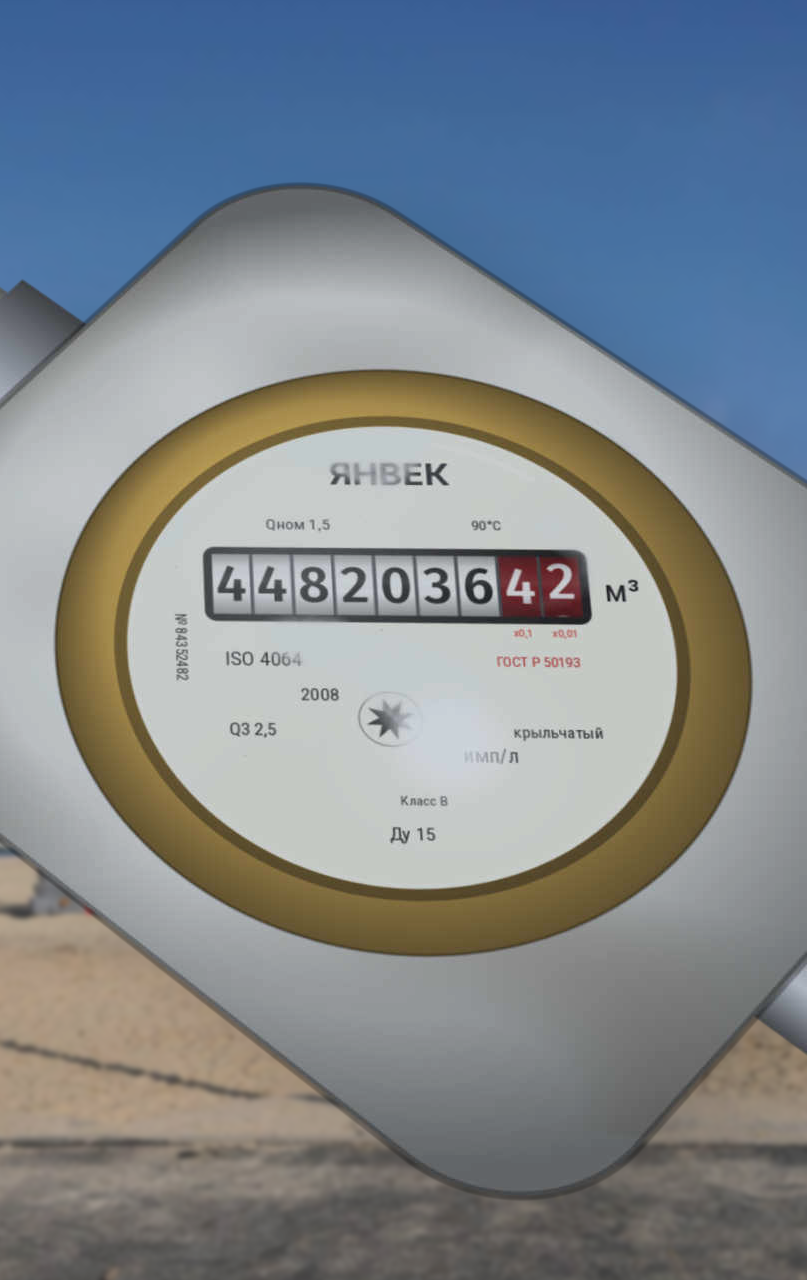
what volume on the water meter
4482036.42 m³
